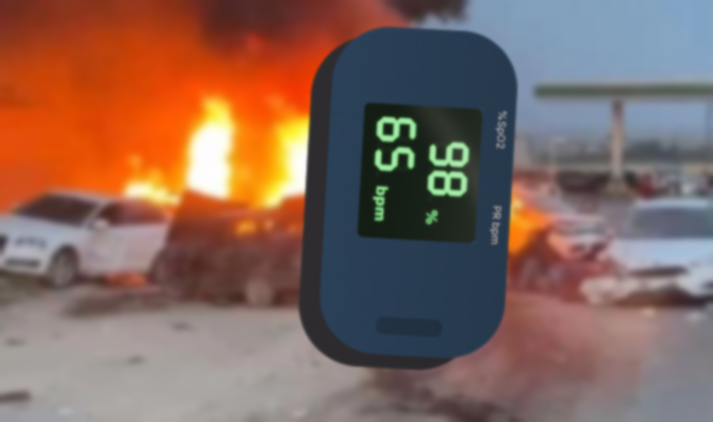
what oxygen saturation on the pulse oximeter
98 %
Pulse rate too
65 bpm
